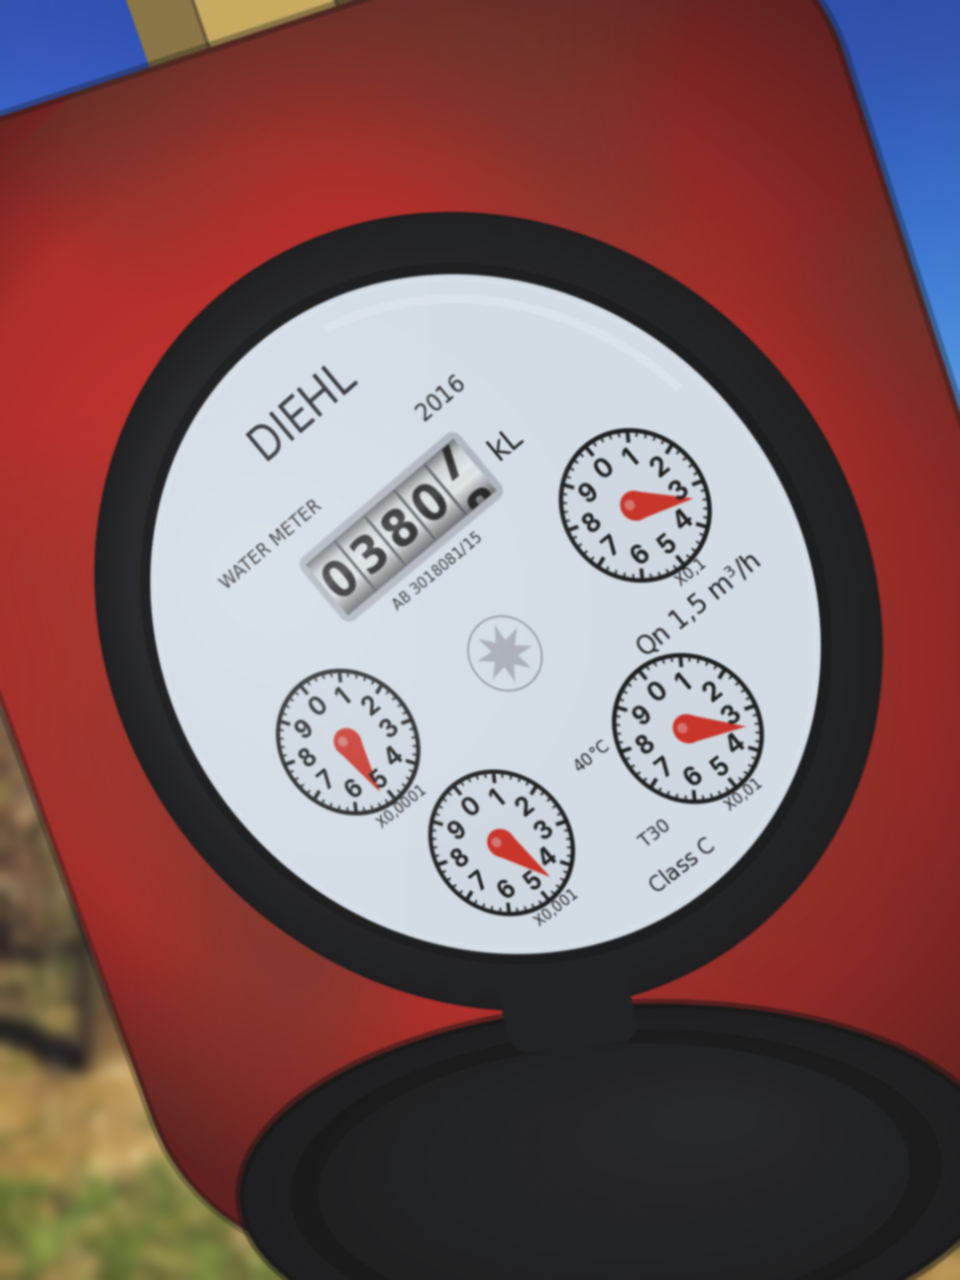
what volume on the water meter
3807.3345 kL
